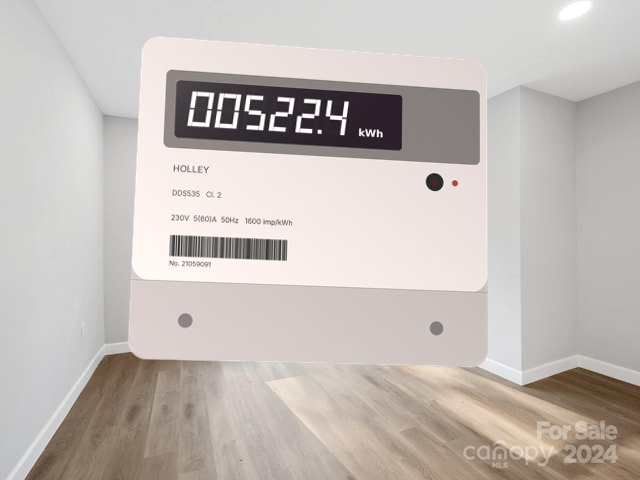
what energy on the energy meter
522.4 kWh
